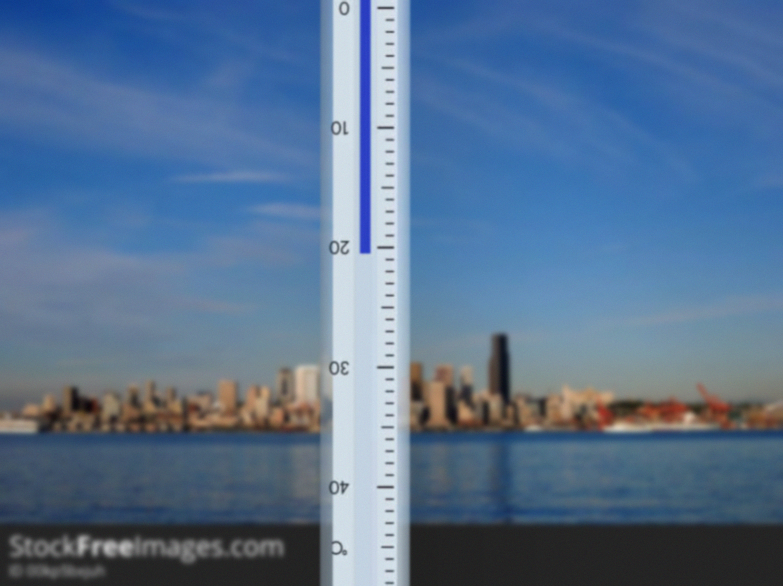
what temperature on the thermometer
20.5 °C
